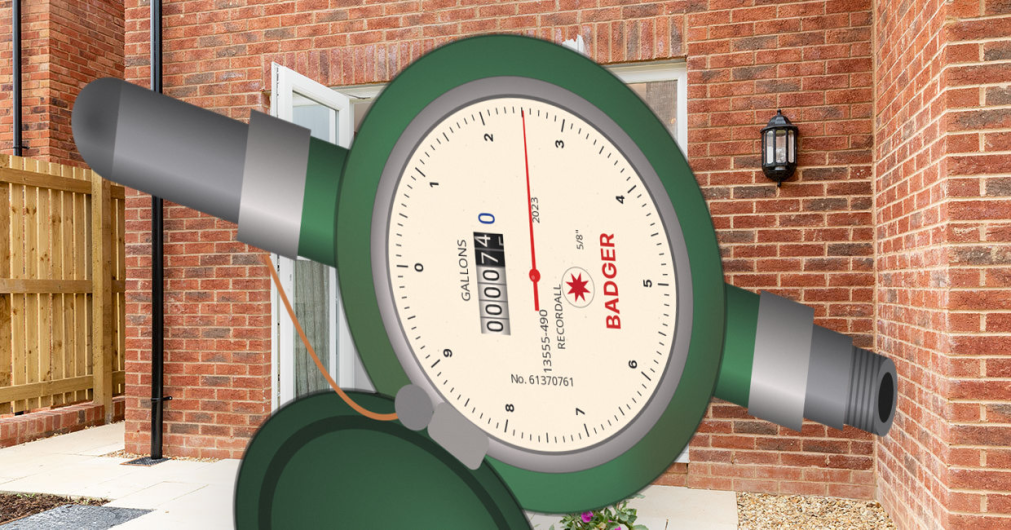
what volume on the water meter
742.5 gal
